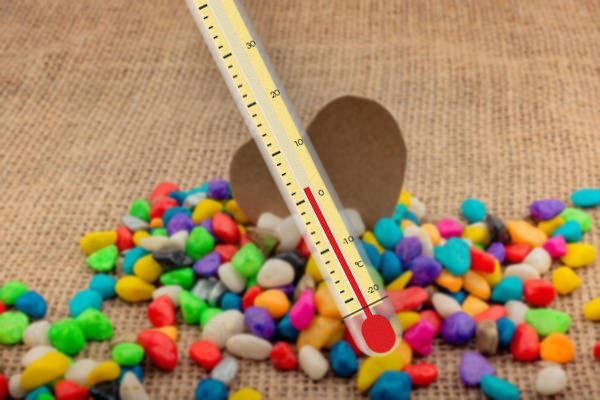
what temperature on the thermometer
2 °C
